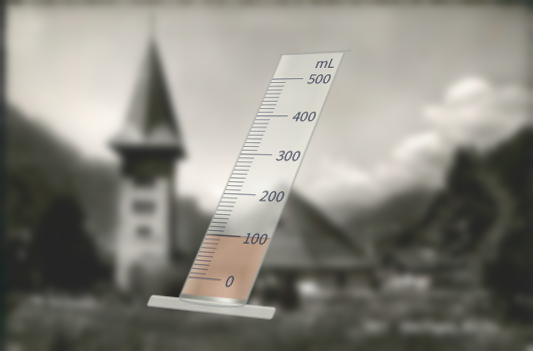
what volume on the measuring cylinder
100 mL
